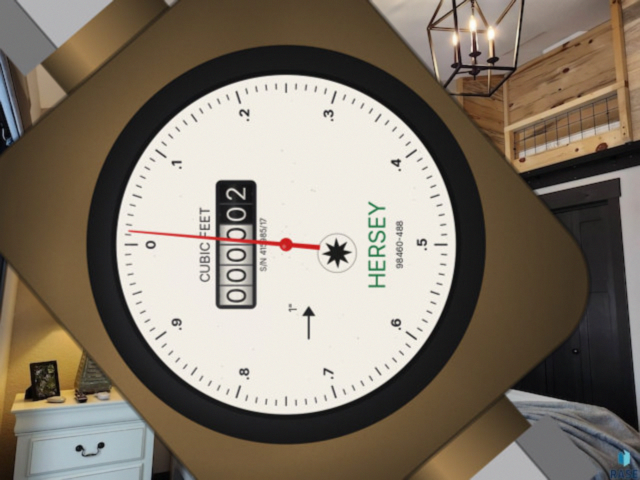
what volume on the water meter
2.01 ft³
